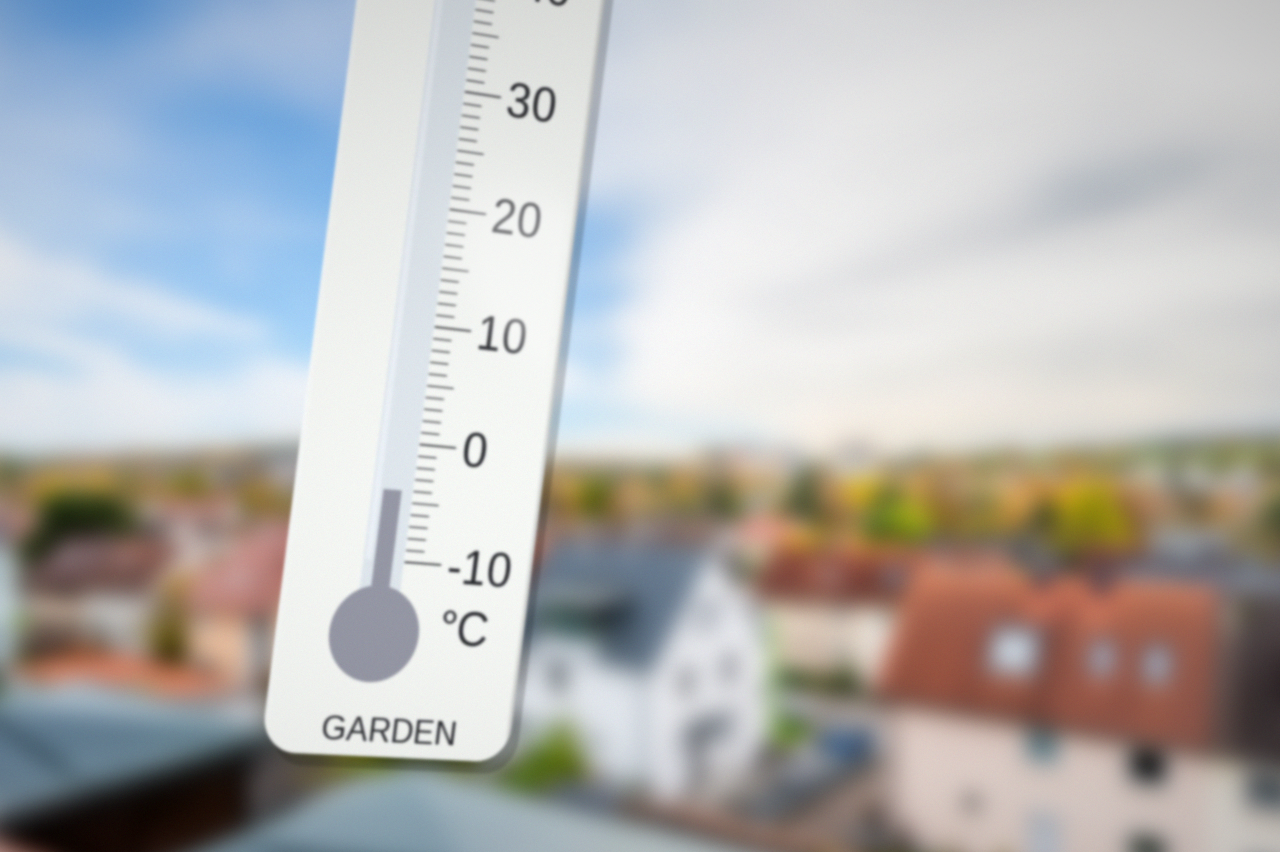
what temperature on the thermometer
-4 °C
